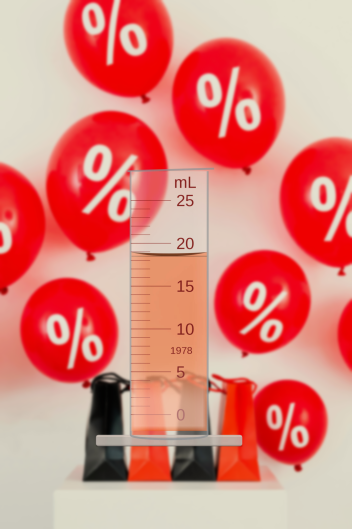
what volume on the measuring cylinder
18.5 mL
